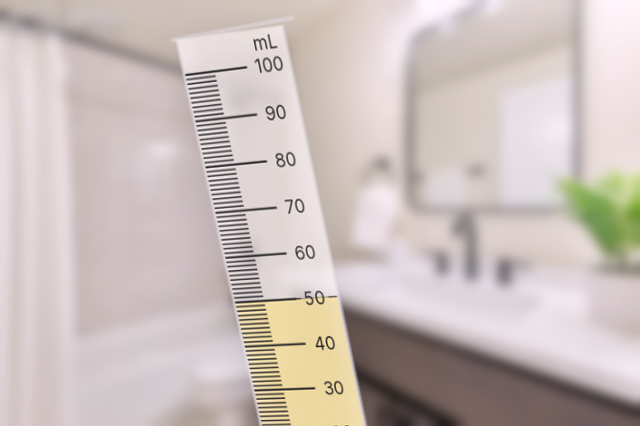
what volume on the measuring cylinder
50 mL
